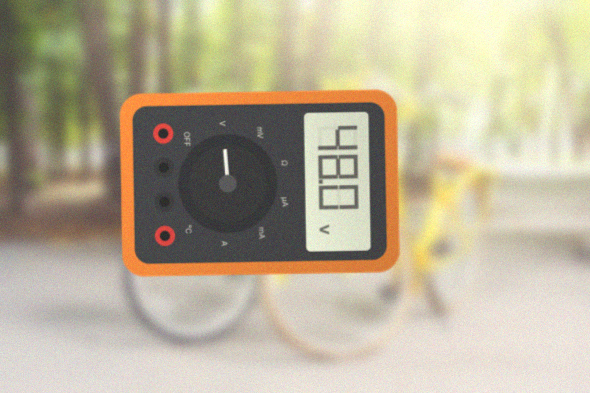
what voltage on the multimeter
48.0 V
